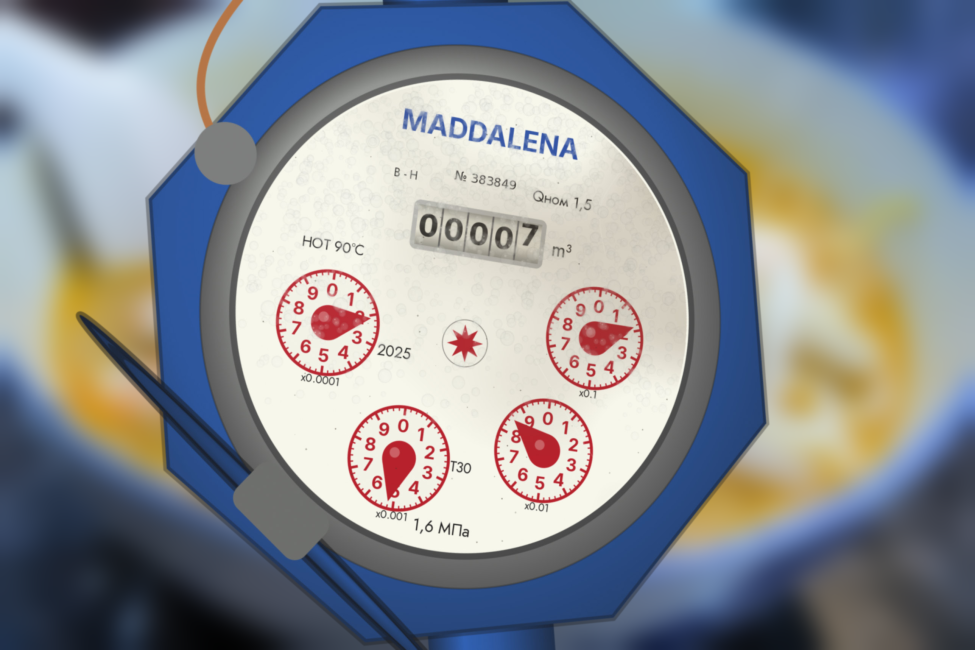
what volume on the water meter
7.1852 m³
